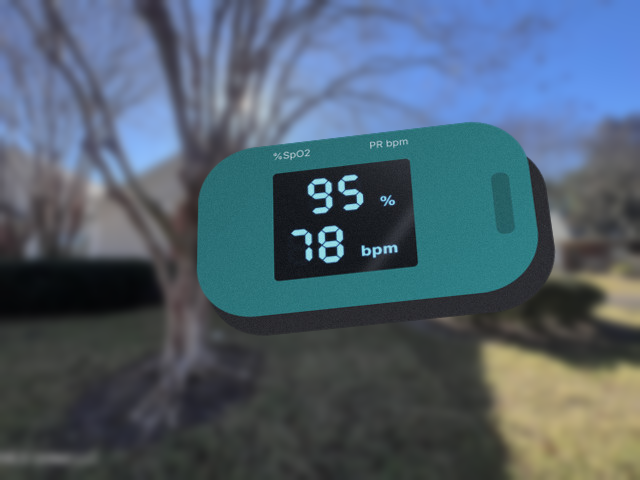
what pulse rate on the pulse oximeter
78 bpm
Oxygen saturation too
95 %
